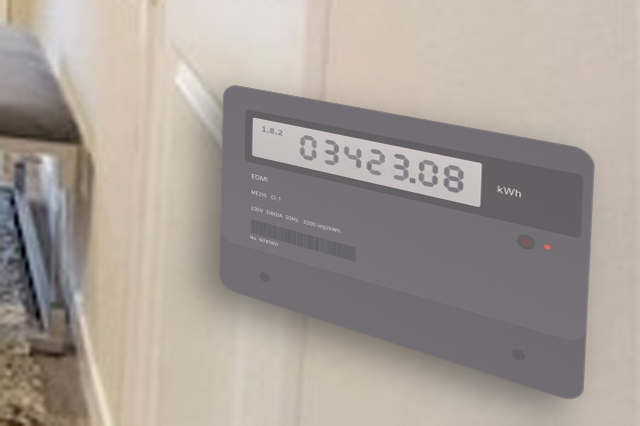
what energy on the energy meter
3423.08 kWh
